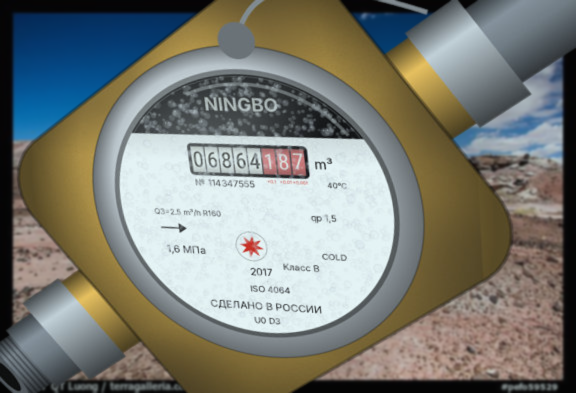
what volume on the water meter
6864.187 m³
